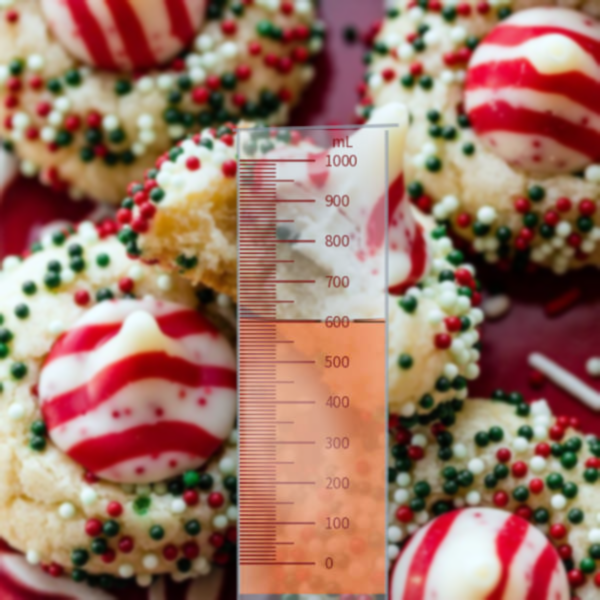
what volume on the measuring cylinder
600 mL
